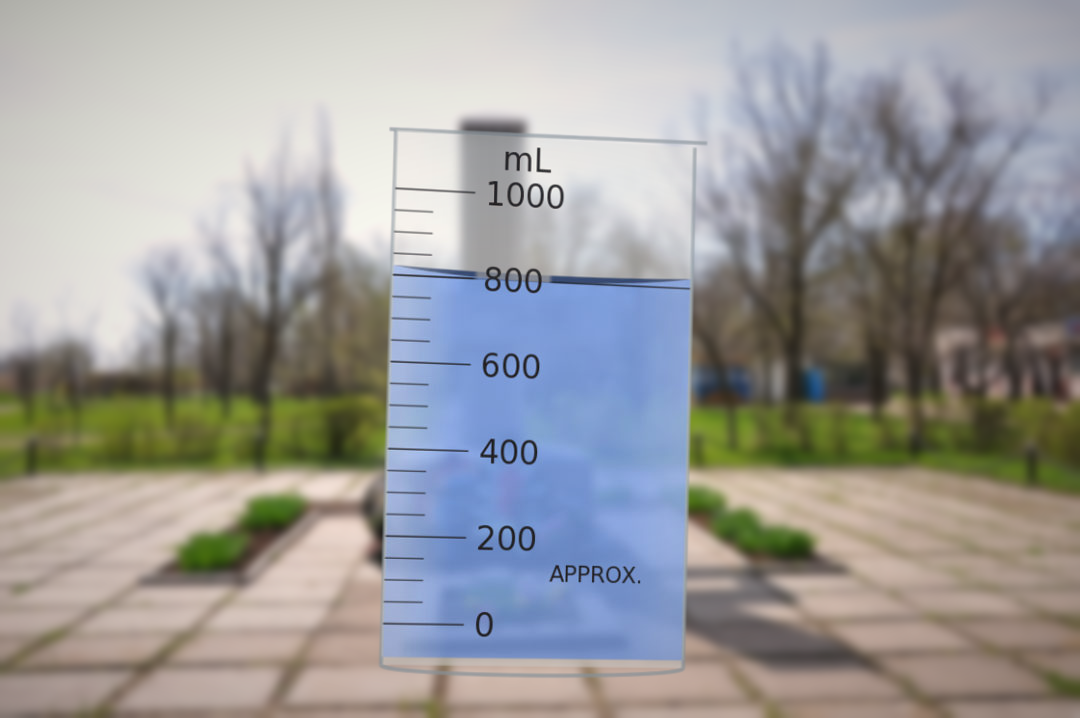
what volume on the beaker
800 mL
